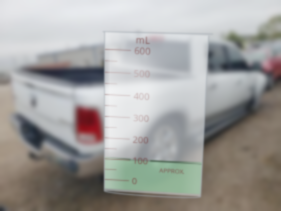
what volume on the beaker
100 mL
